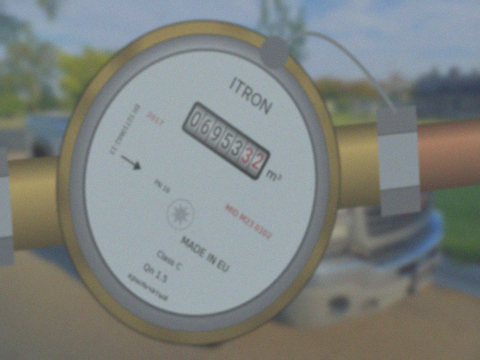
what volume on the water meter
6953.32 m³
